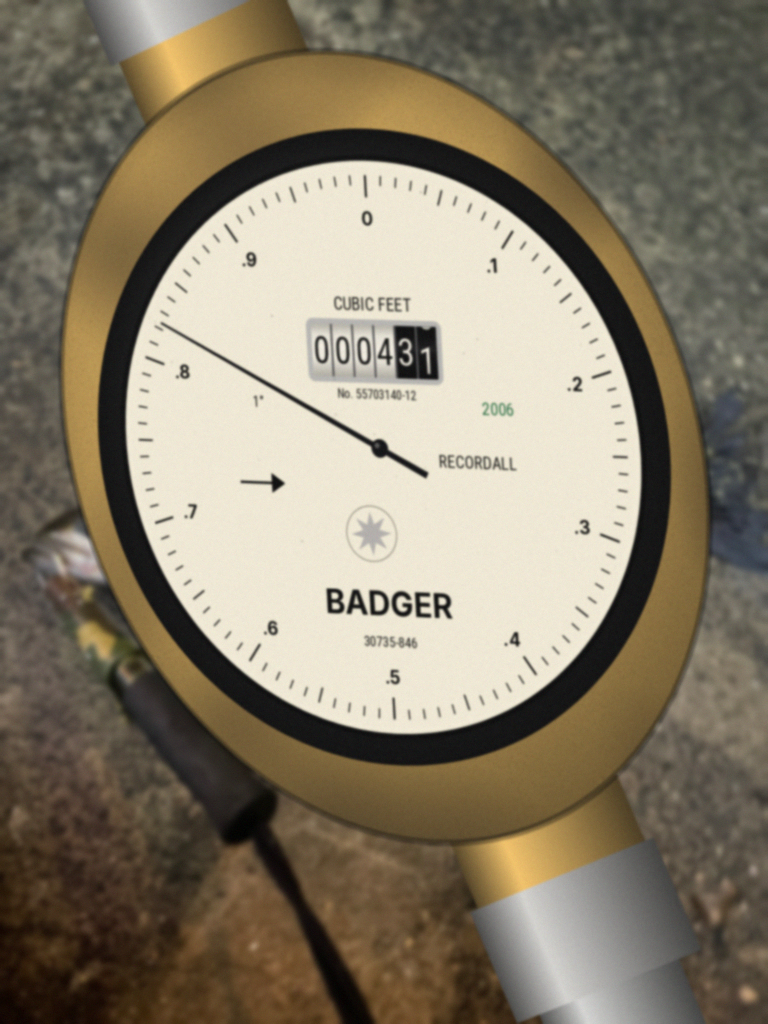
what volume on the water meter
430.82 ft³
